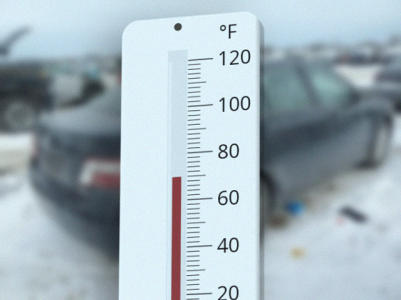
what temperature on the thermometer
70 °F
